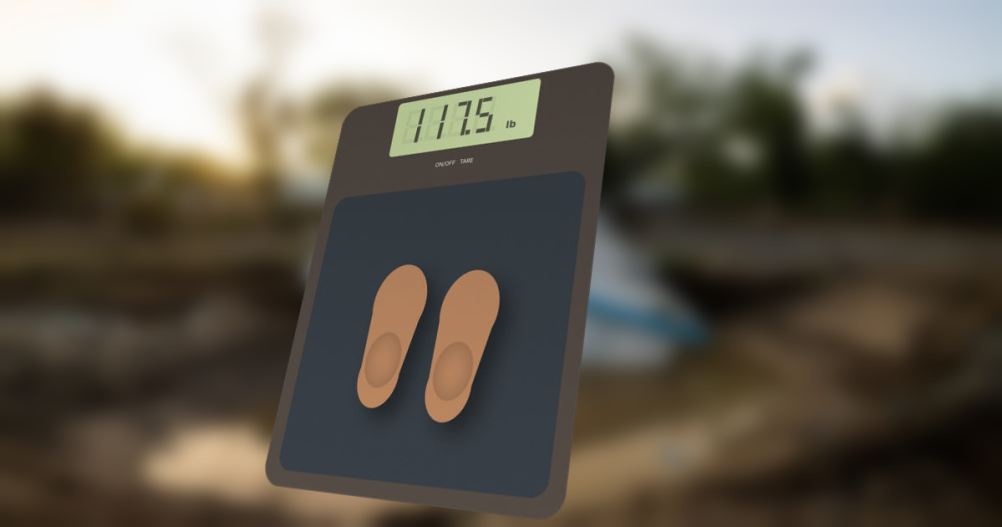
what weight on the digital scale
117.5 lb
